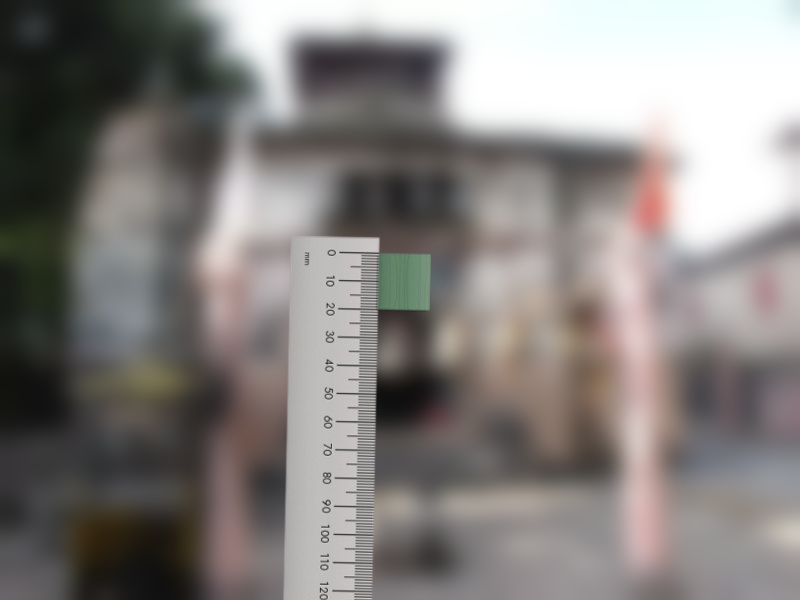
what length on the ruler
20 mm
